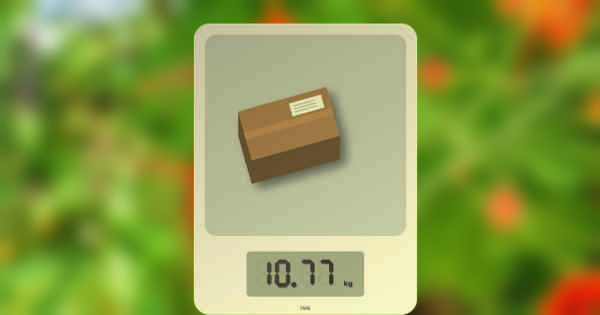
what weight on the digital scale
10.77 kg
